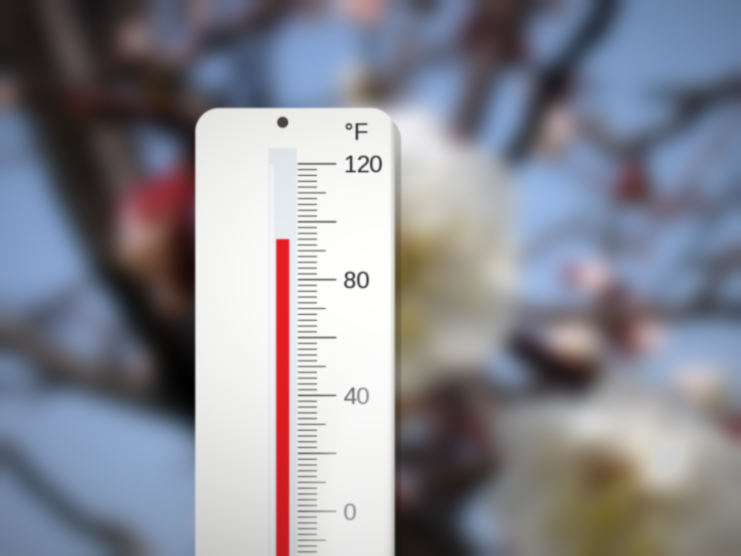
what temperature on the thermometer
94 °F
